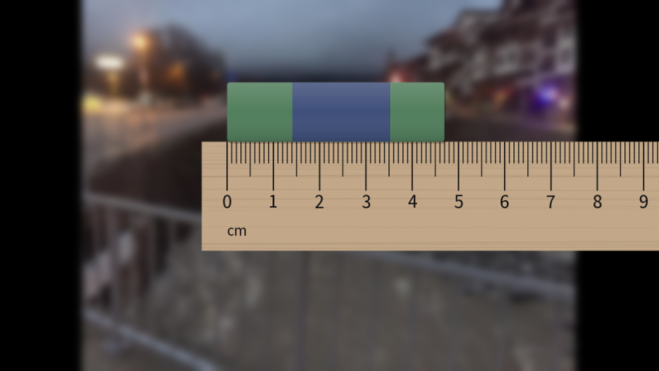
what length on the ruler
4.7 cm
